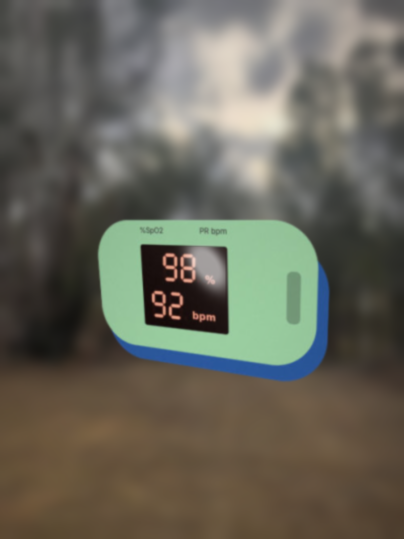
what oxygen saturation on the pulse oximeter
98 %
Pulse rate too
92 bpm
